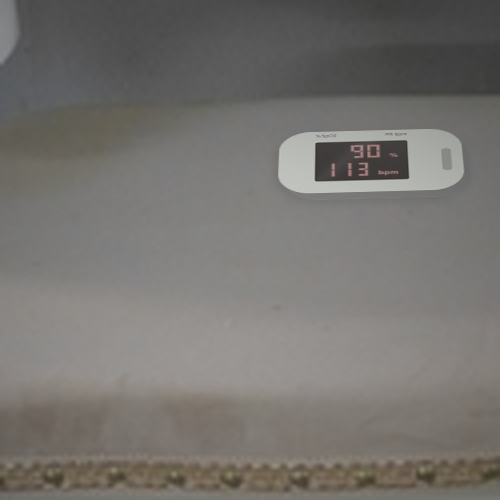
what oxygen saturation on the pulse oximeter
90 %
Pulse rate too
113 bpm
